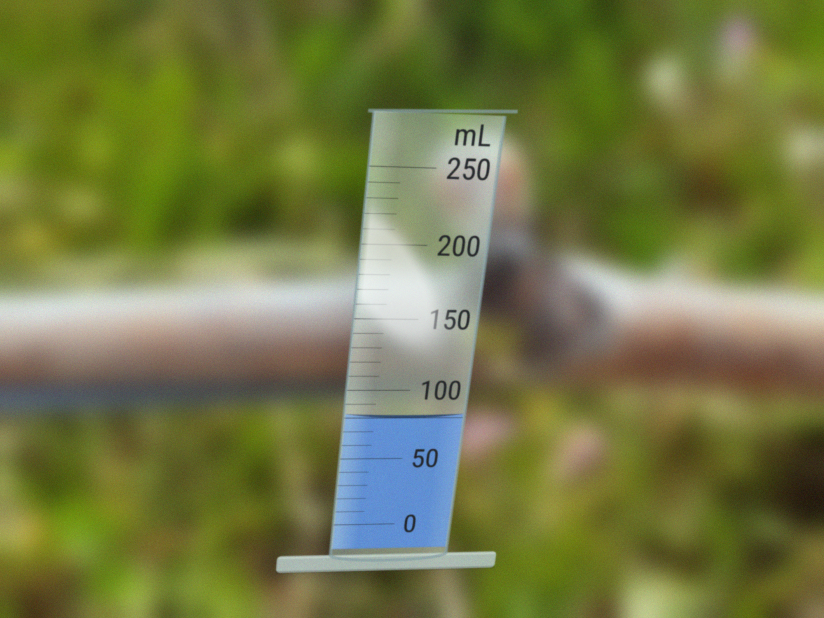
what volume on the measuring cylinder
80 mL
